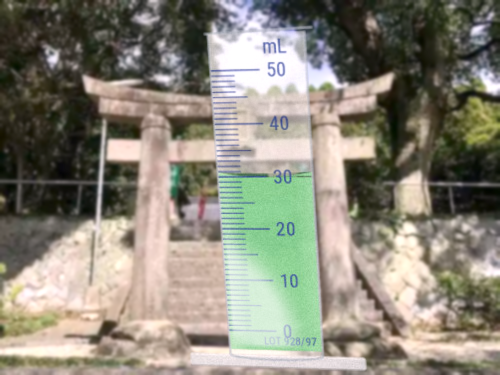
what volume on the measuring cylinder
30 mL
